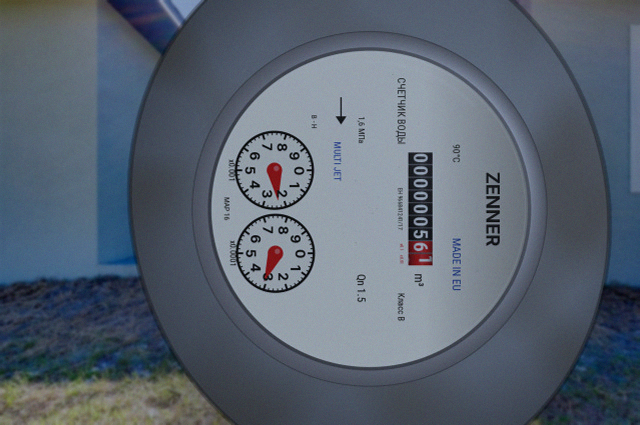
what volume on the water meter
5.6123 m³
